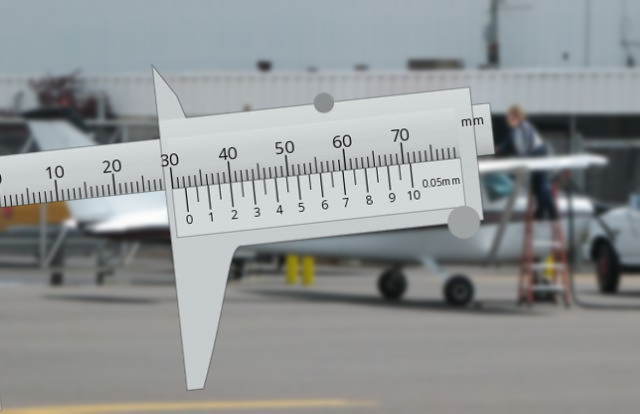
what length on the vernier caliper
32.2 mm
